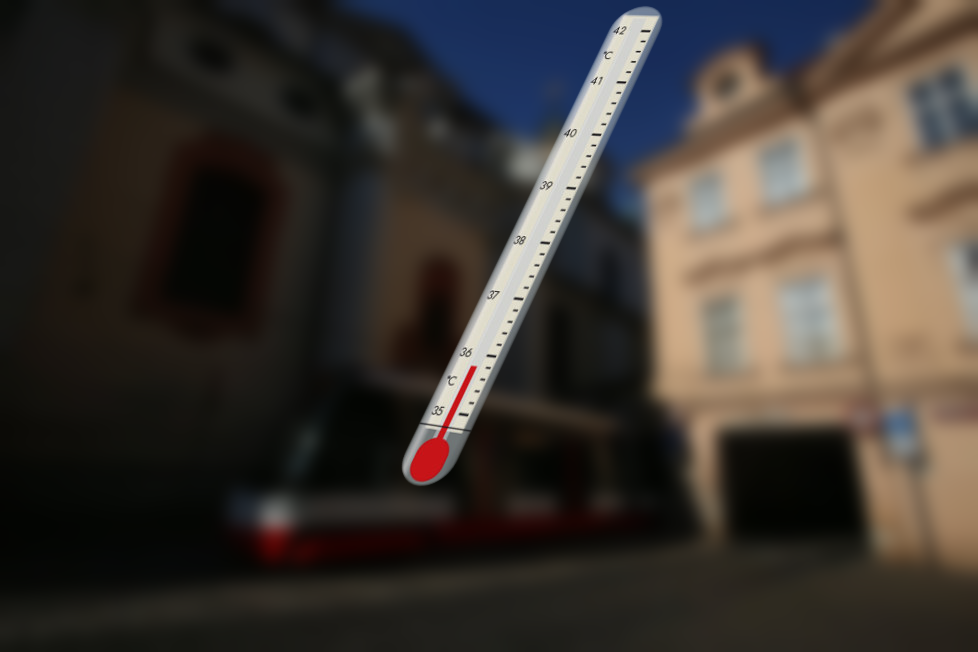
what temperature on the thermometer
35.8 °C
